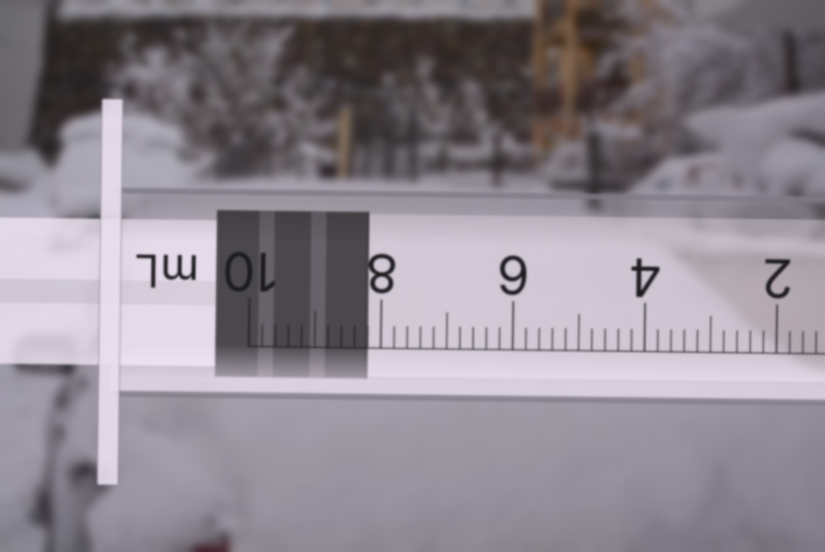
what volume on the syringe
8.2 mL
